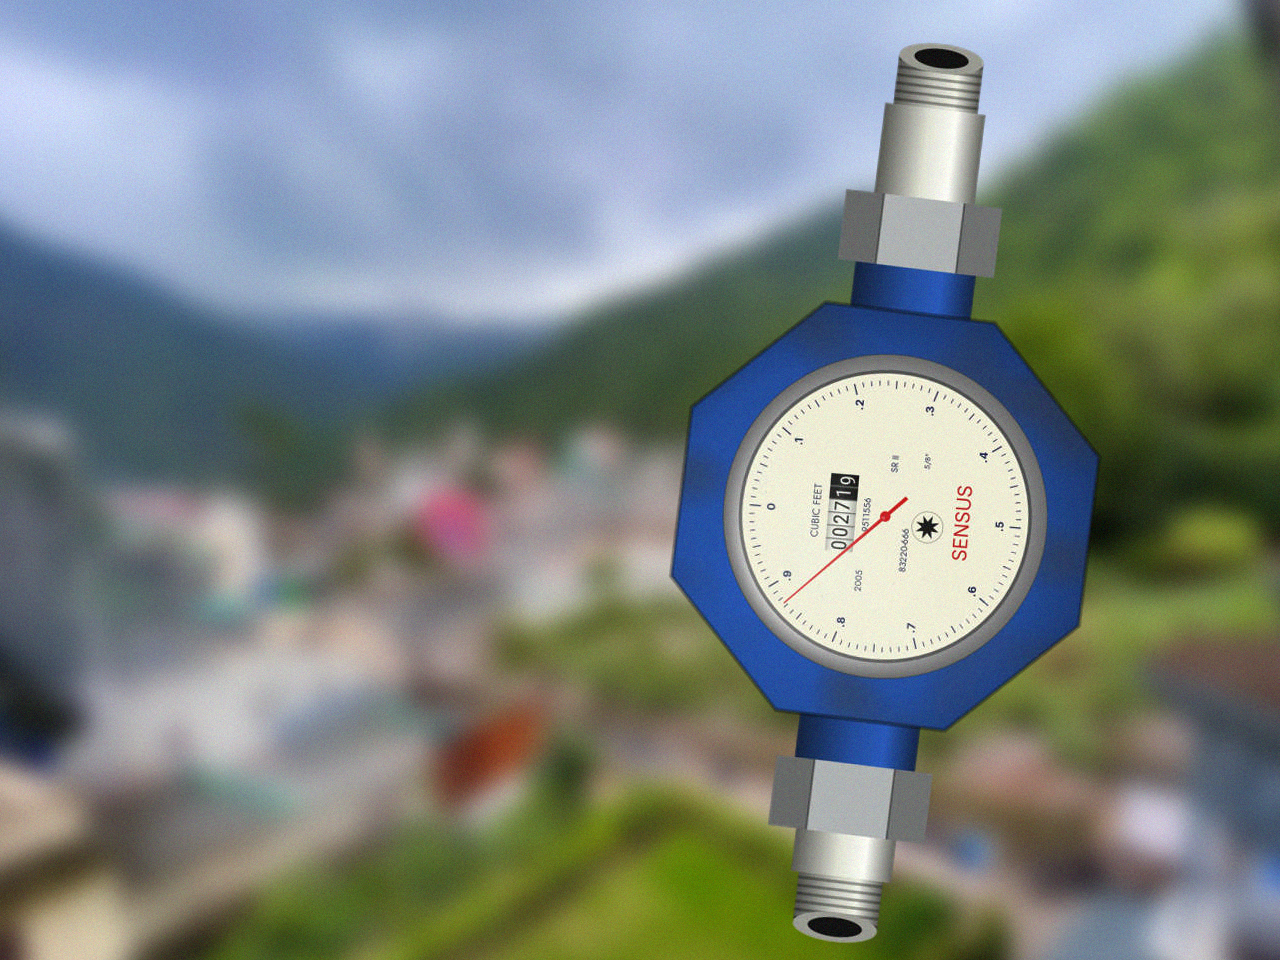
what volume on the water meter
2718.87 ft³
